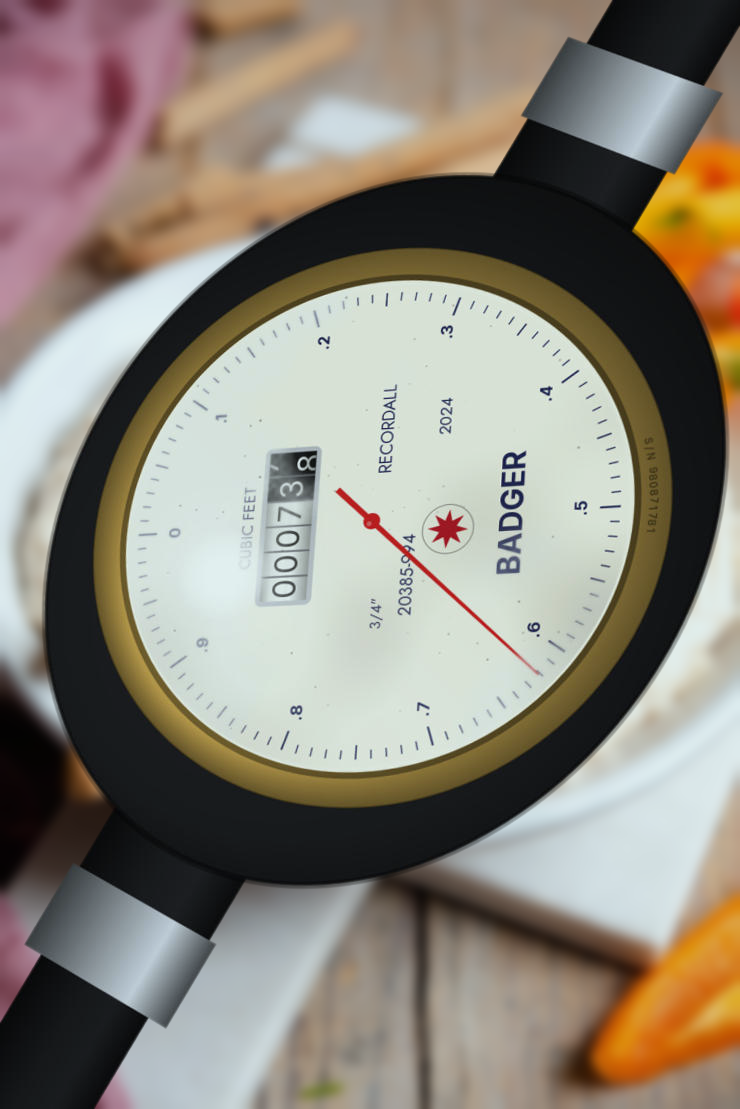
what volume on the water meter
737.62 ft³
